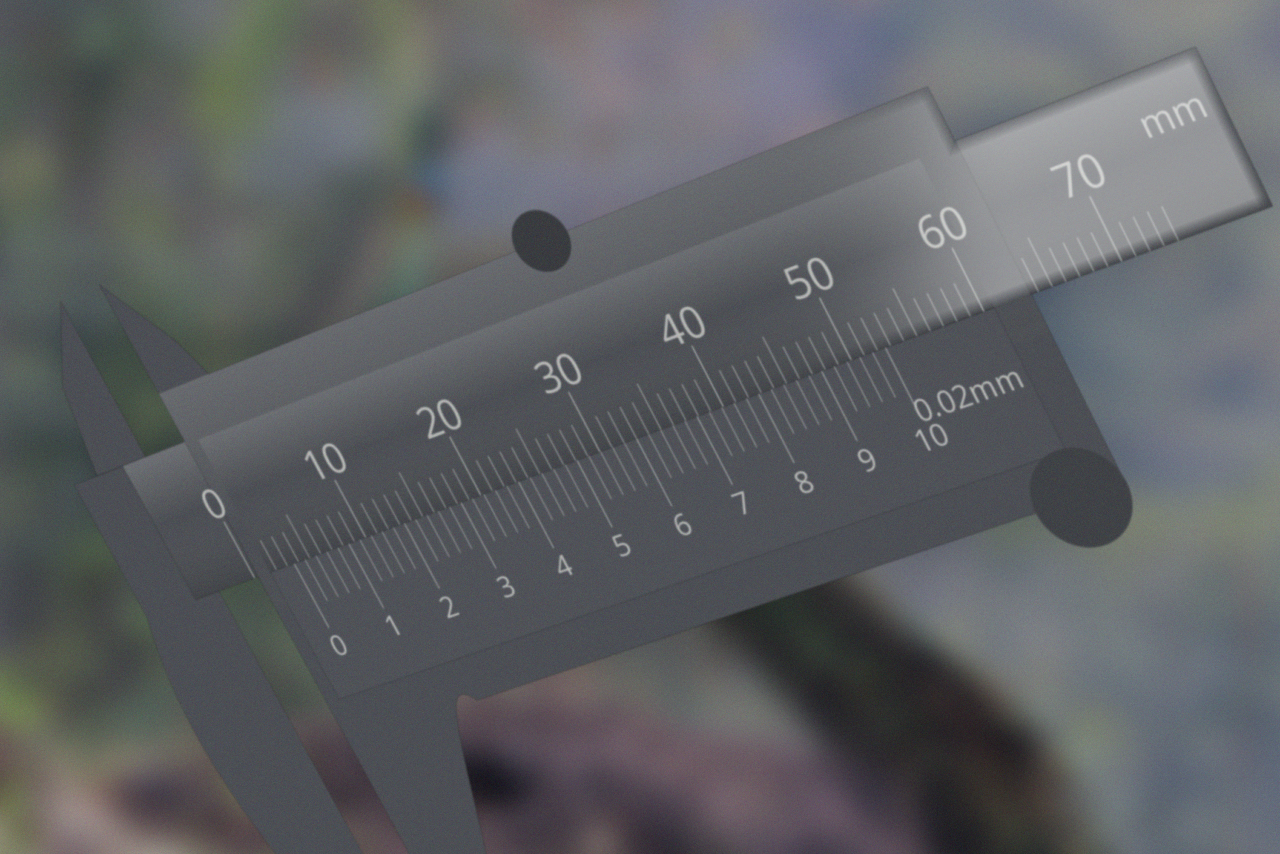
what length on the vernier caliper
3.6 mm
